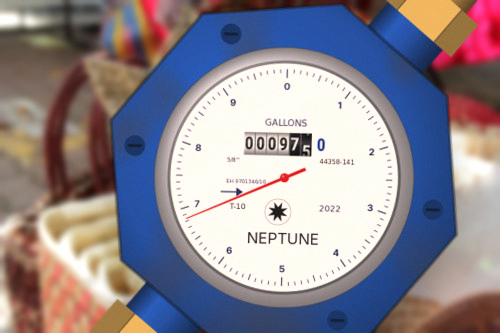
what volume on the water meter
9746.8 gal
